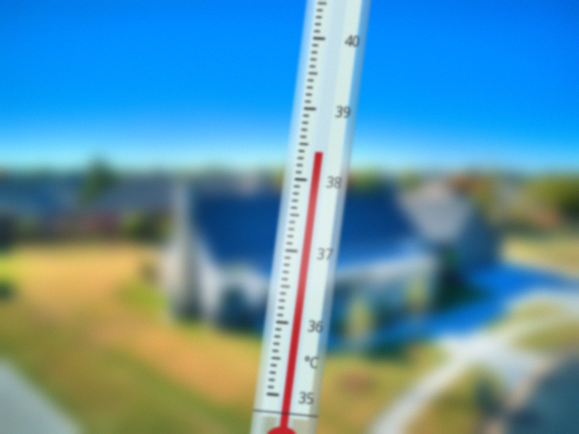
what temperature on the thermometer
38.4 °C
